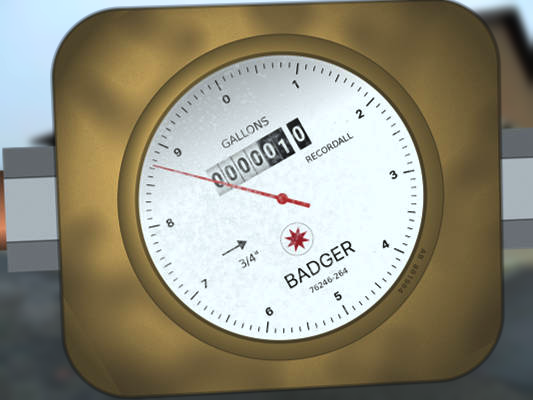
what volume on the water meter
8.7 gal
